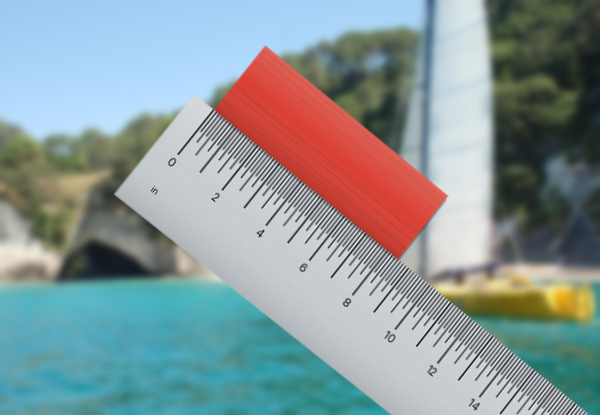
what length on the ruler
8.5 in
